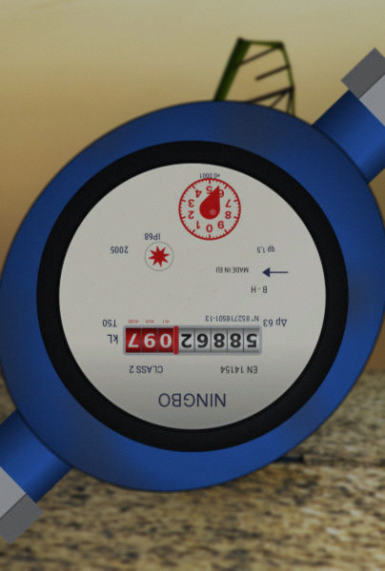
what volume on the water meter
58862.0975 kL
